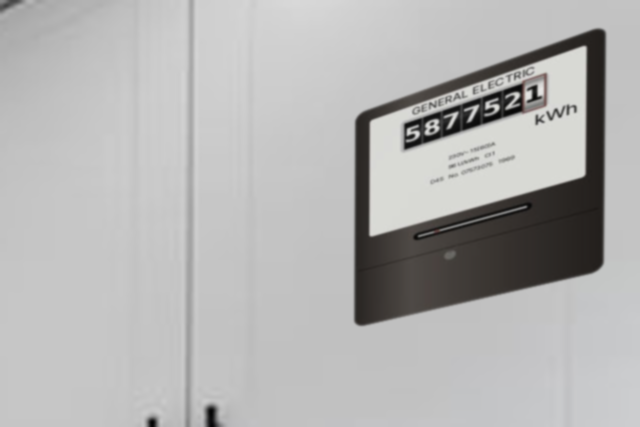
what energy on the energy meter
587752.1 kWh
